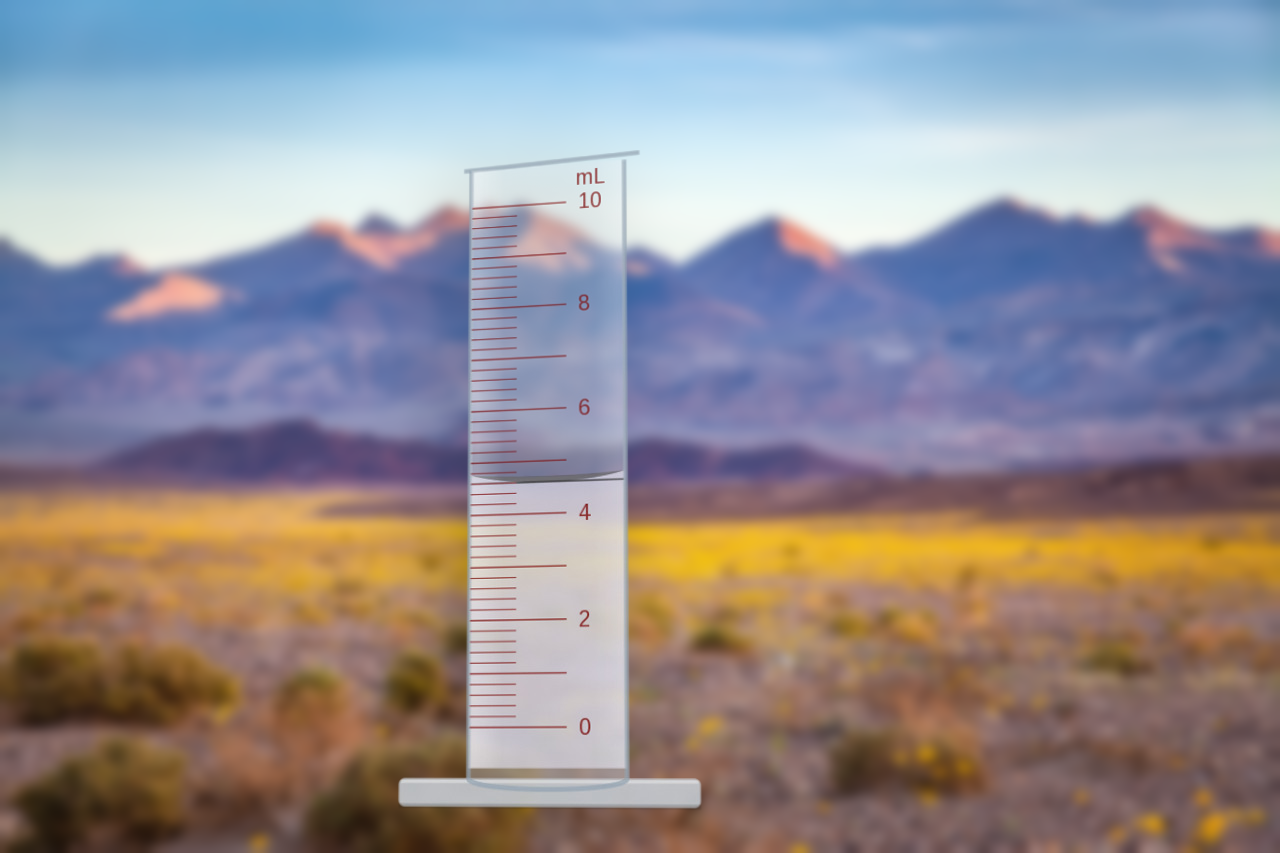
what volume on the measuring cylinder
4.6 mL
